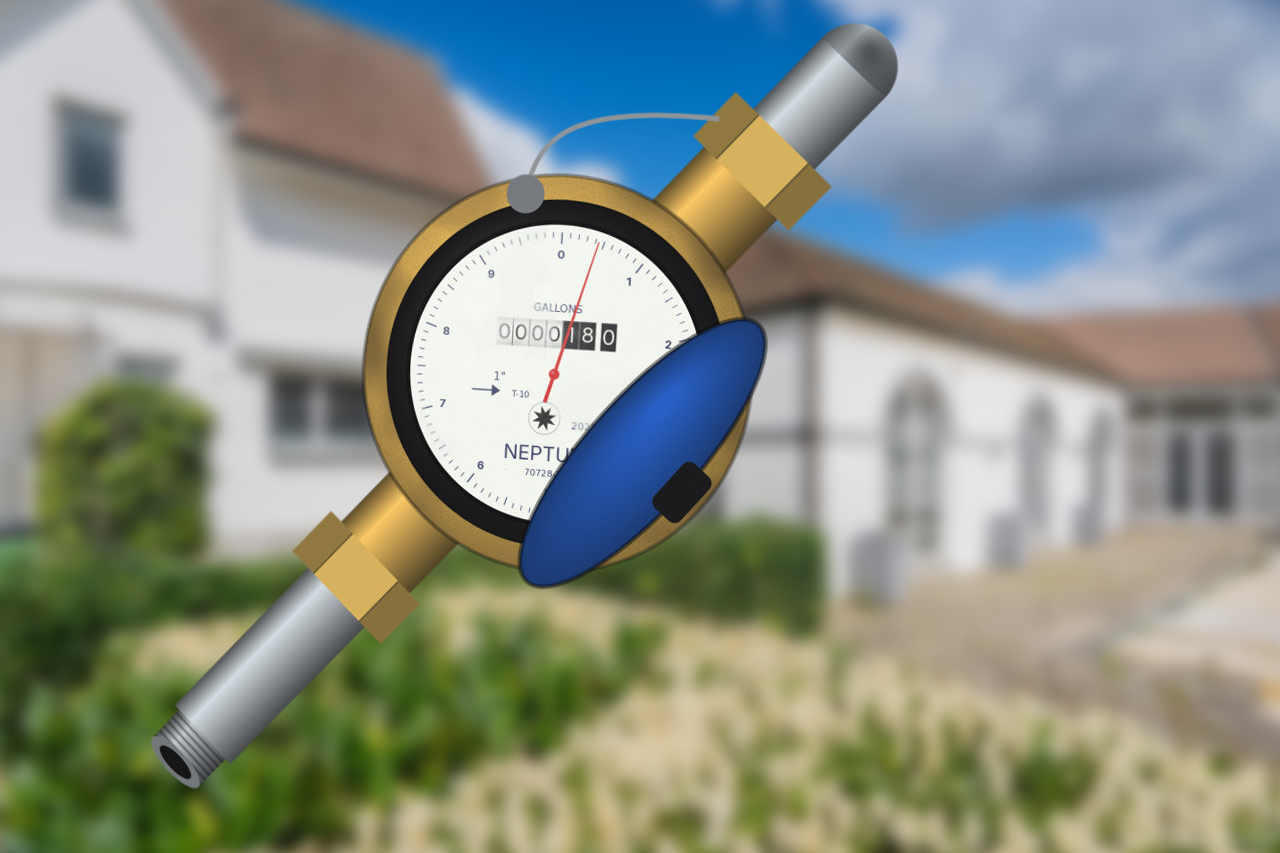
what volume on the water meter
180.4 gal
